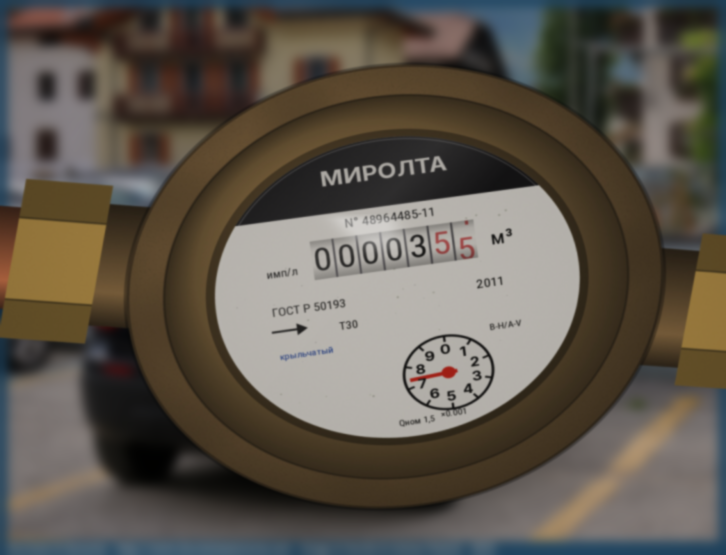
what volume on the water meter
3.547 m³
